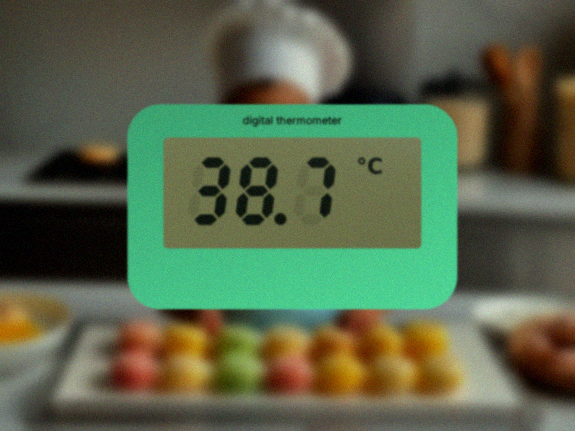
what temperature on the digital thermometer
38.7 °C
